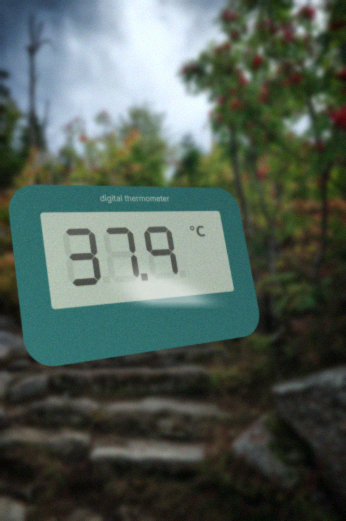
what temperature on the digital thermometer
37.9 °C
